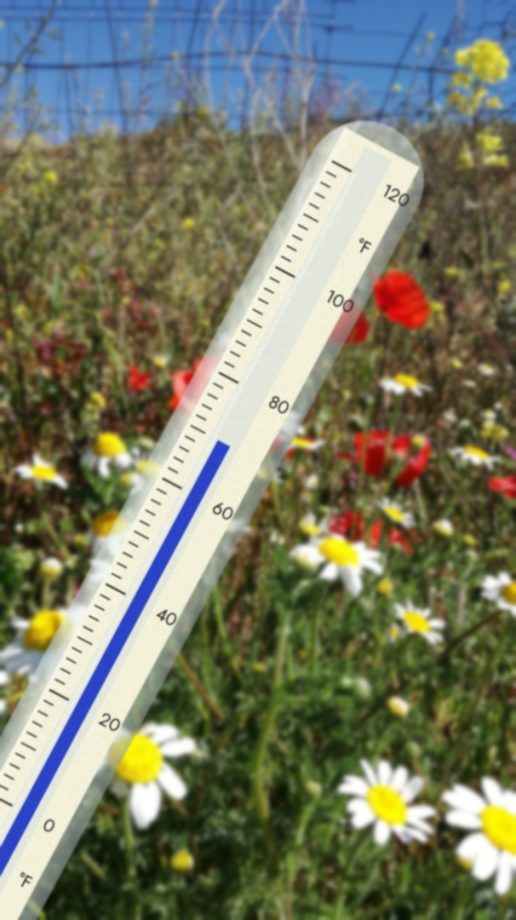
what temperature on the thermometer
70 °F
